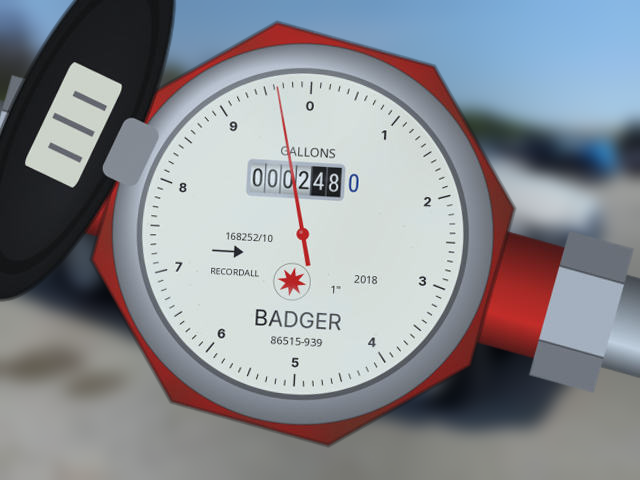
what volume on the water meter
2479.6 gal
